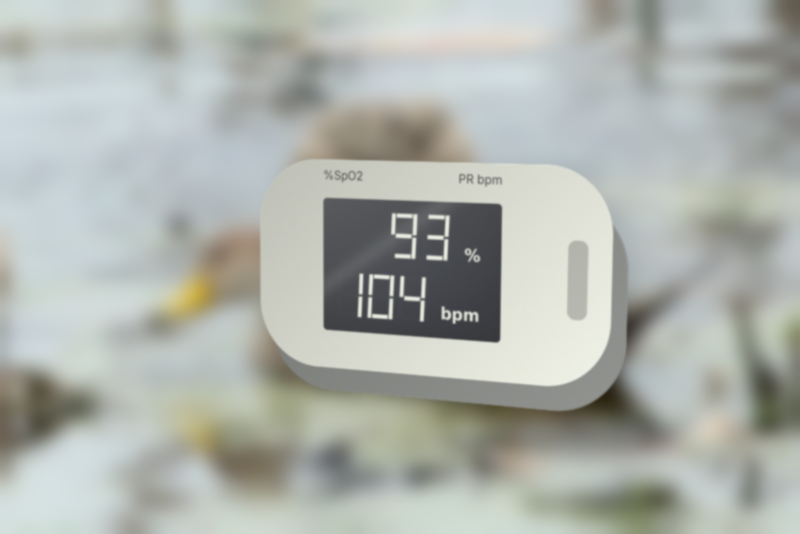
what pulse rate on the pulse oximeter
104 bpm
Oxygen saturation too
93 %
